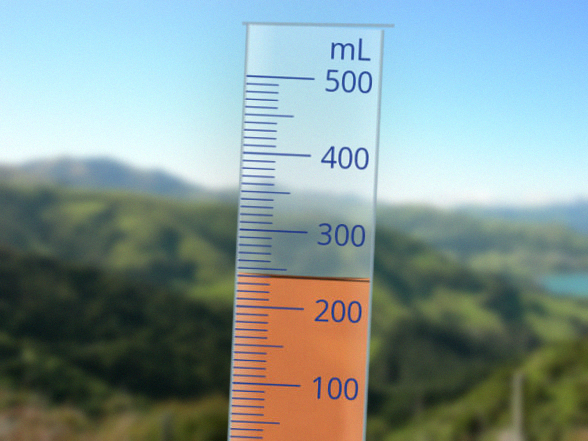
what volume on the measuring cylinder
240 mL
